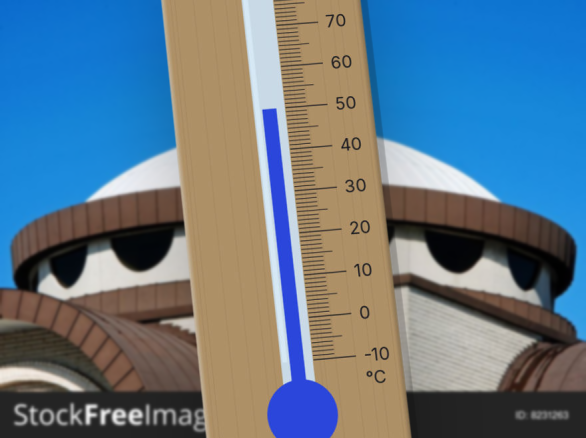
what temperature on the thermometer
50 °C
